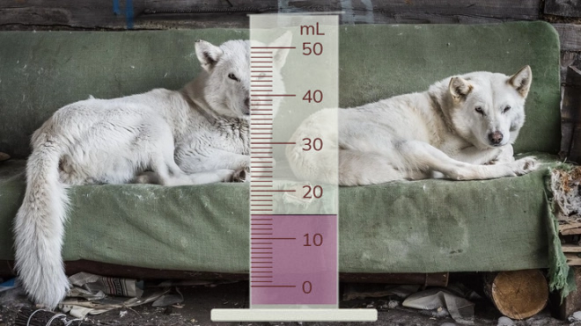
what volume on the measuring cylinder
15 mL
